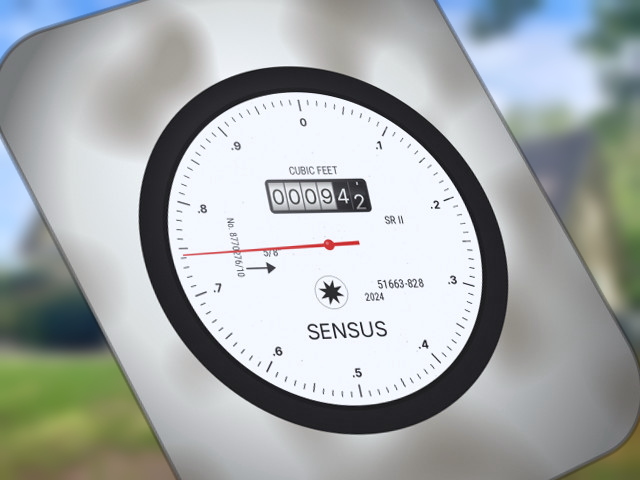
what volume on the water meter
941.74 ft³
